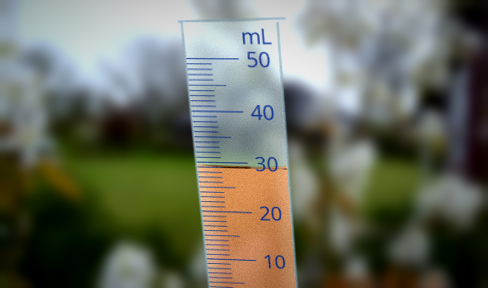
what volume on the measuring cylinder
29 mL
